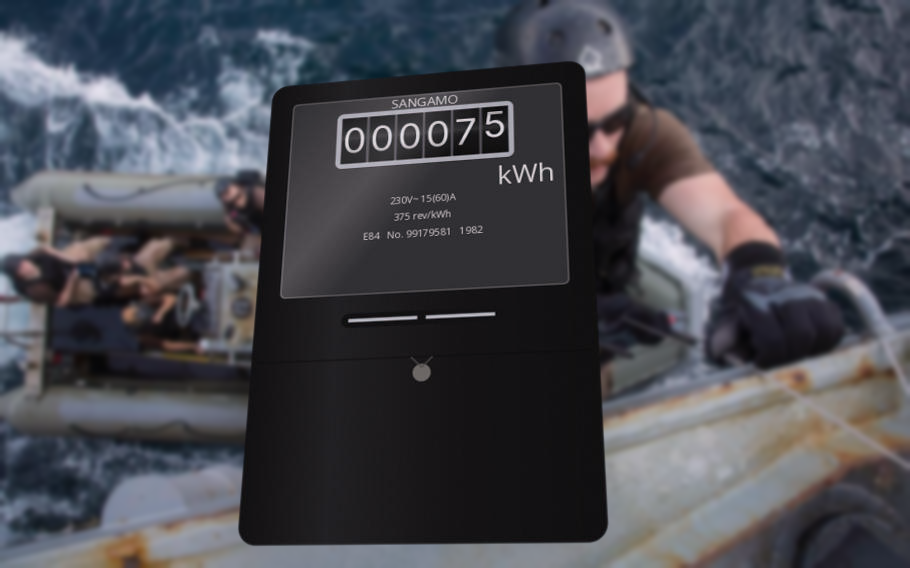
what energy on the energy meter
75 kWh
